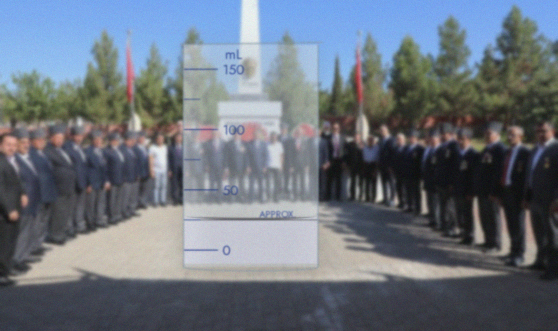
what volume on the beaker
25 mL
